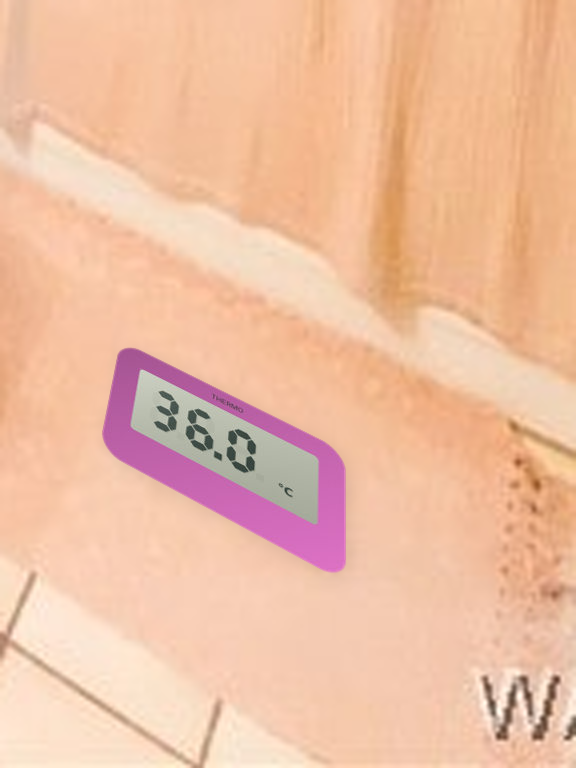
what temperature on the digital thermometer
36.0 °C
